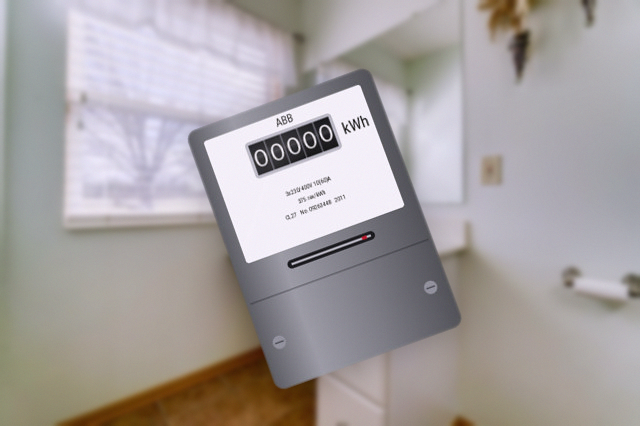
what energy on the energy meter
0 kWh
